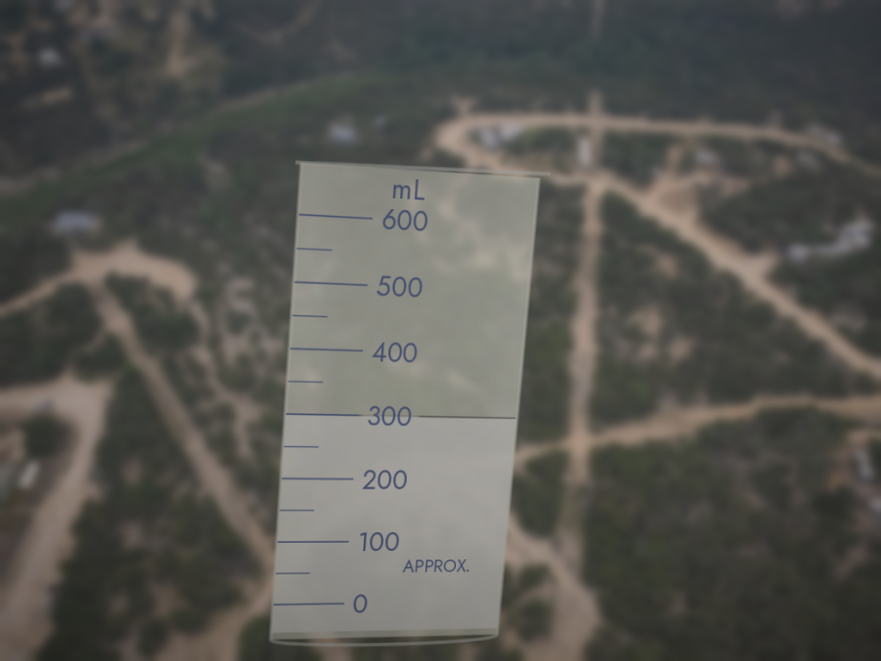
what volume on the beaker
300 mL
